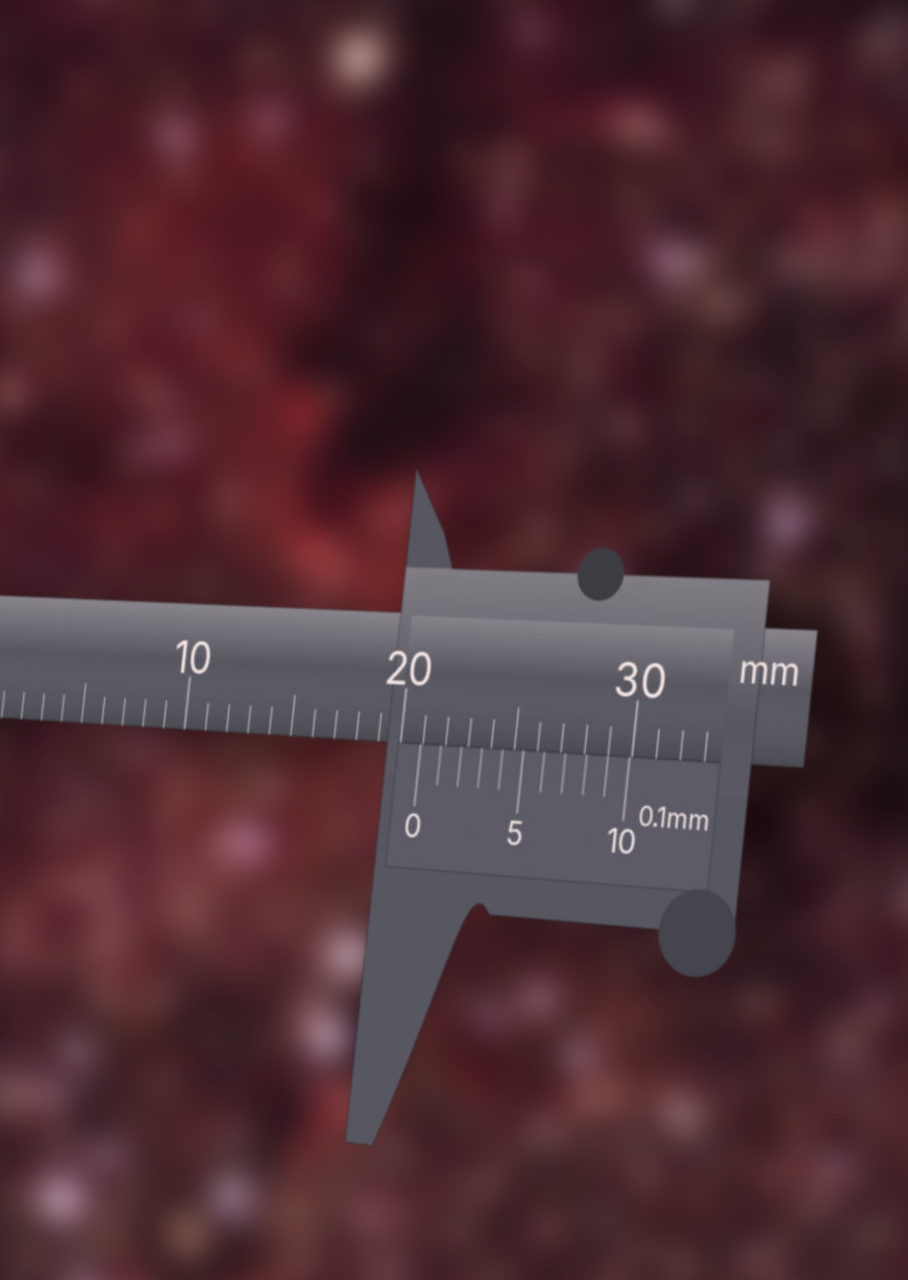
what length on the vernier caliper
20.9 mm
